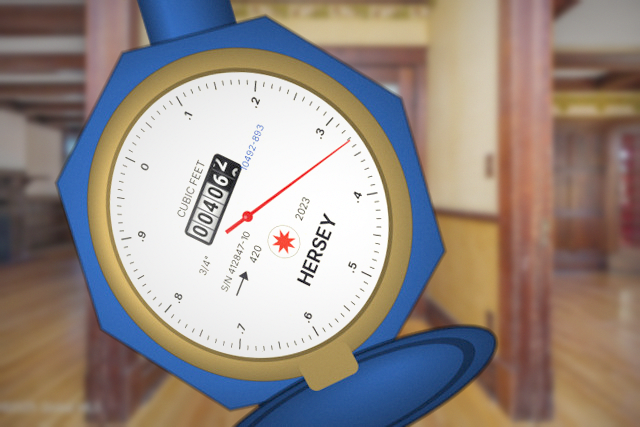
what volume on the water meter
4062.33 ft³
